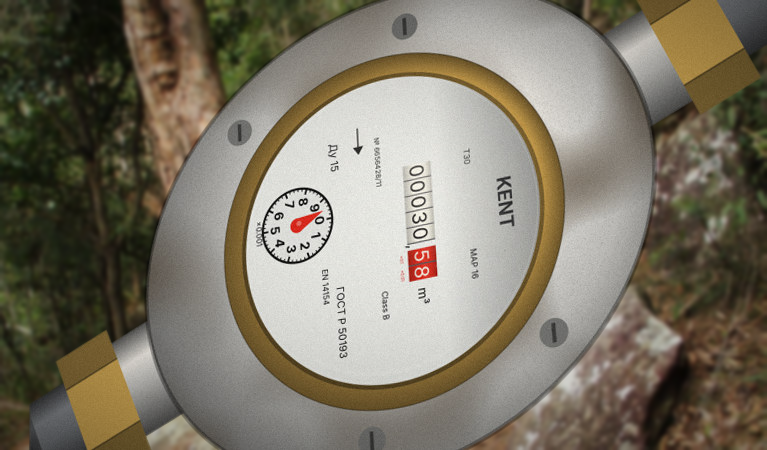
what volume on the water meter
30.579 m³
